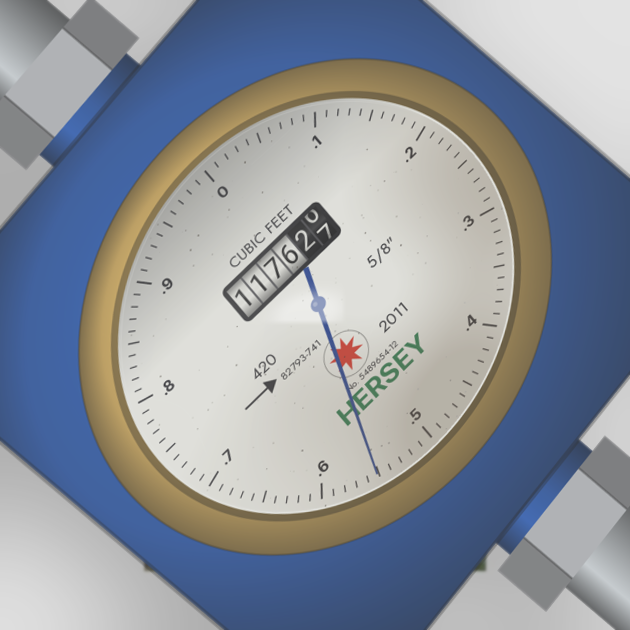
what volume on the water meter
117626.55 ft³
